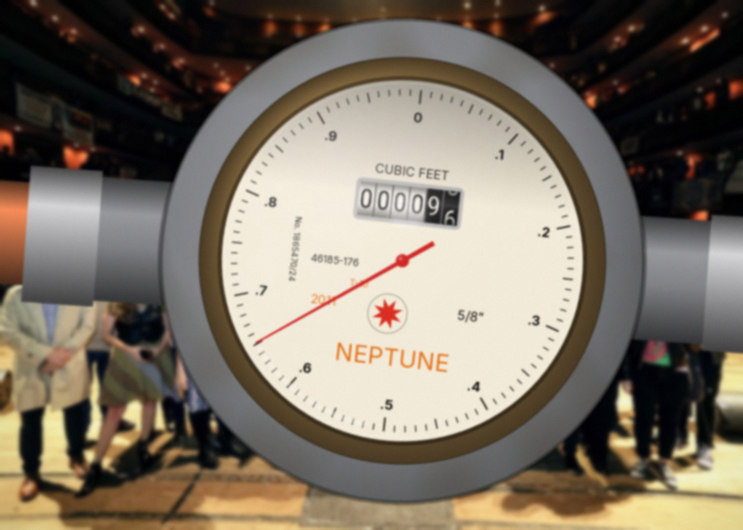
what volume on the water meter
95.65 ft³
